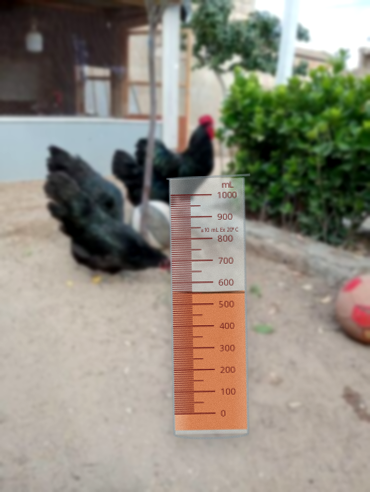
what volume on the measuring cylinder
550 mL
